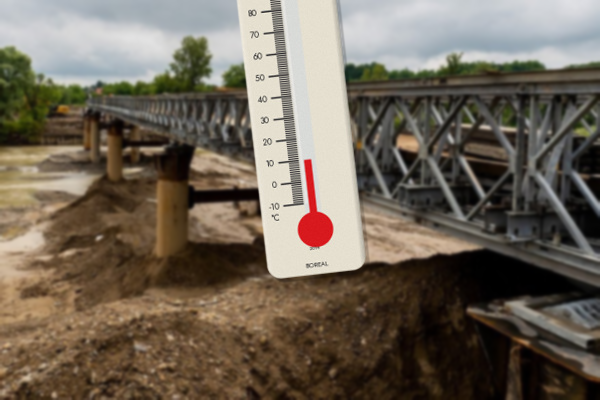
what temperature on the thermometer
10 °C
